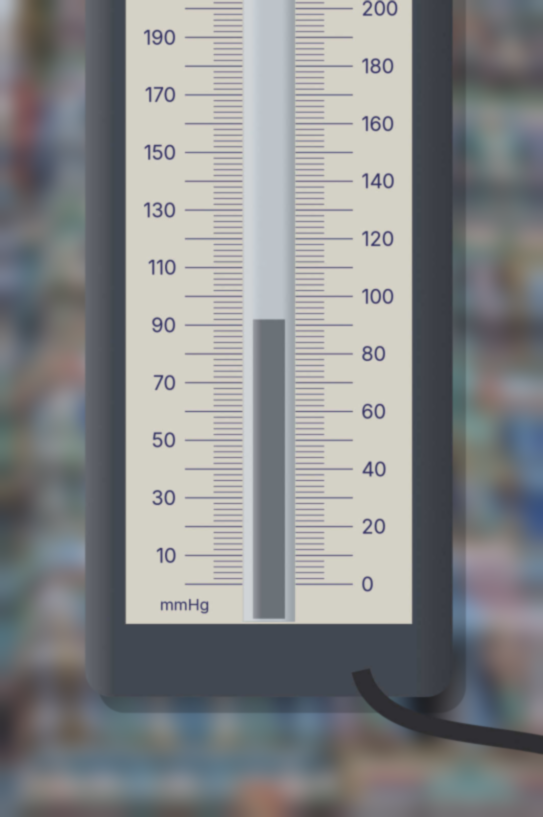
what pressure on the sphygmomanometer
92 mmHg
